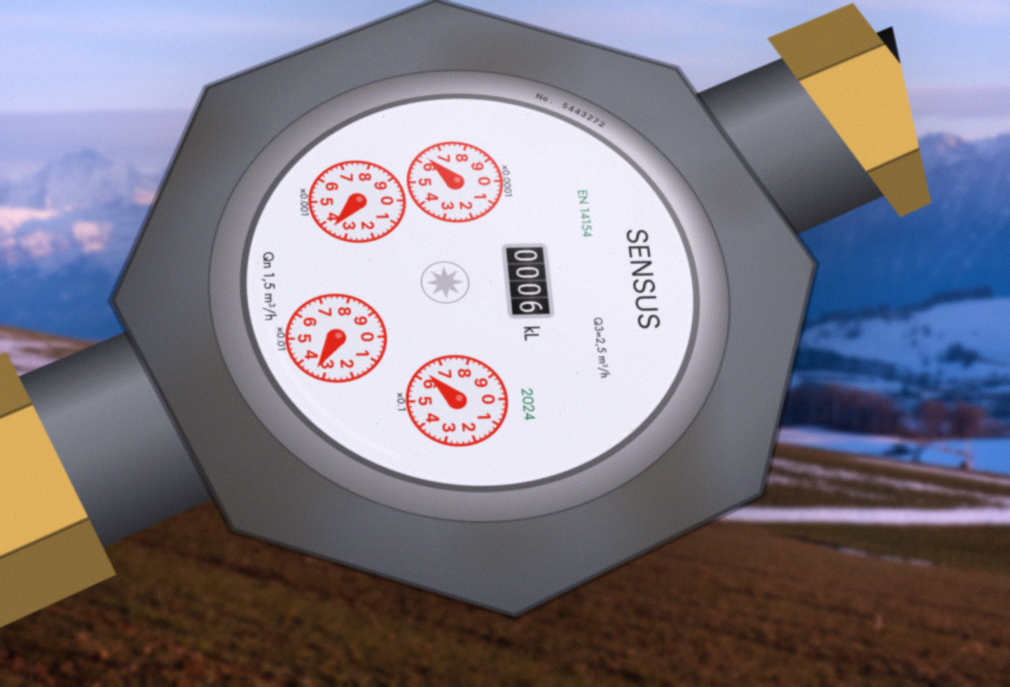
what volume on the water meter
6.6336 kL
